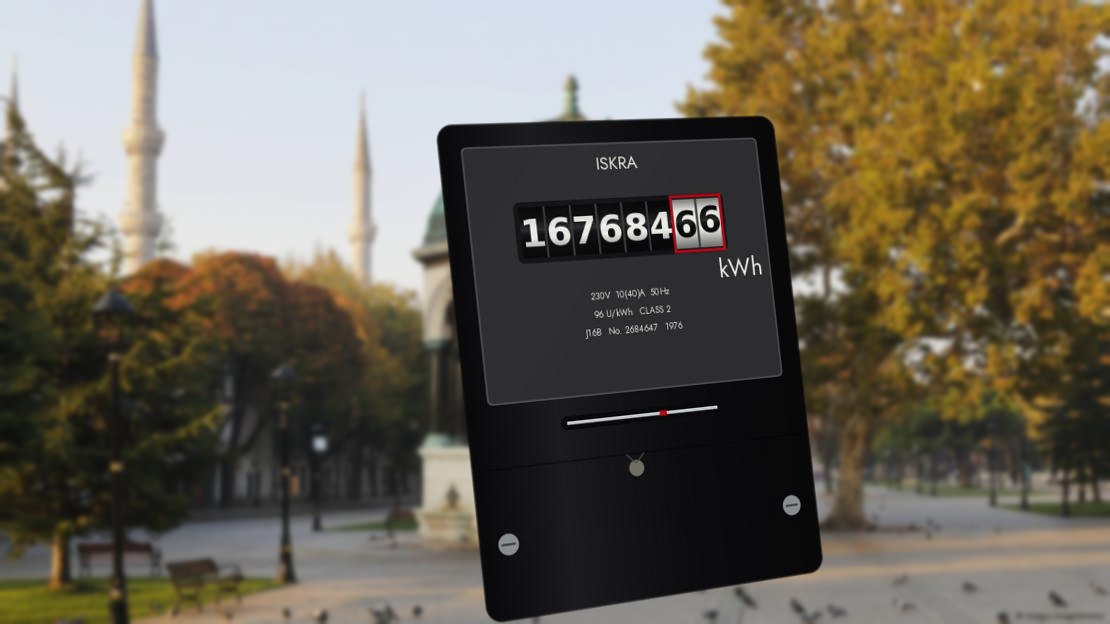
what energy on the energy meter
167684.66 kWh
